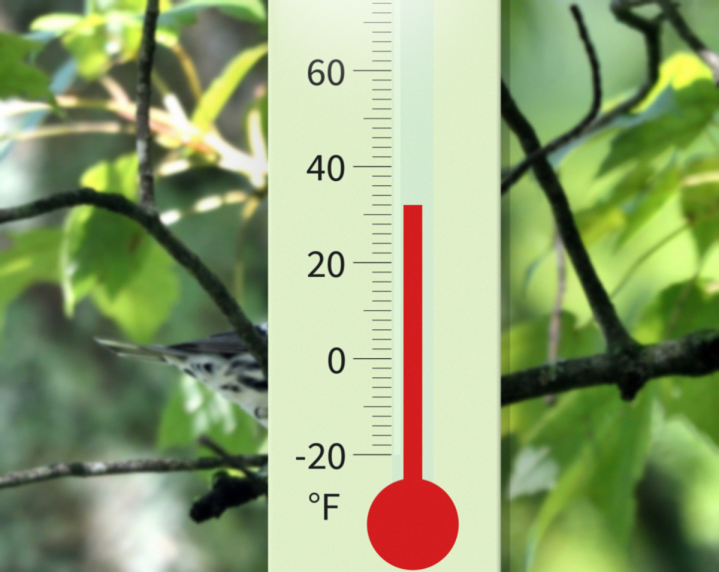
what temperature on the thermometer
32 °F
